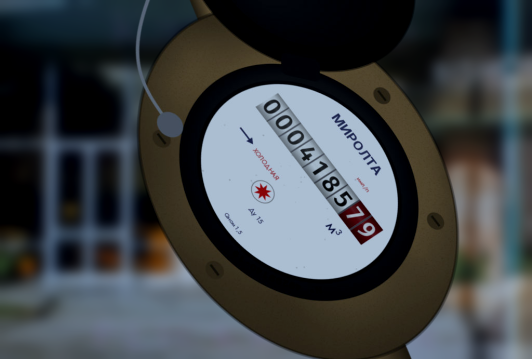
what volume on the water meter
4185.79 m³
